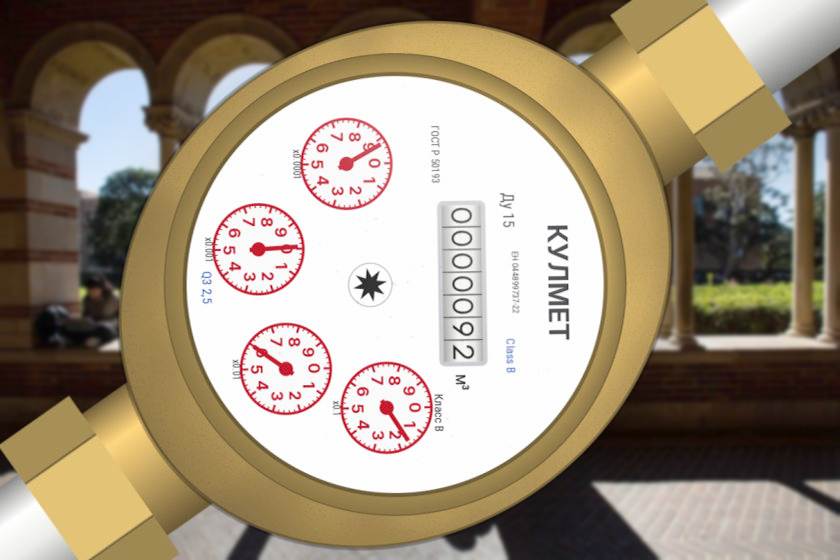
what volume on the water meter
92.1599 m³
